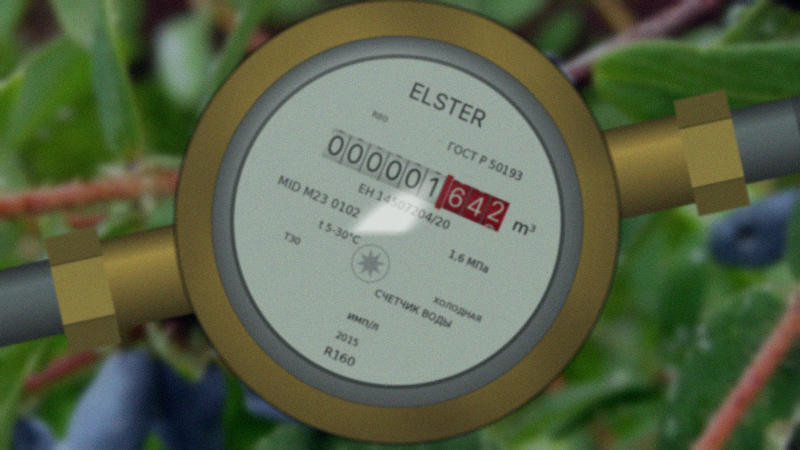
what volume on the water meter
1.642 m³
